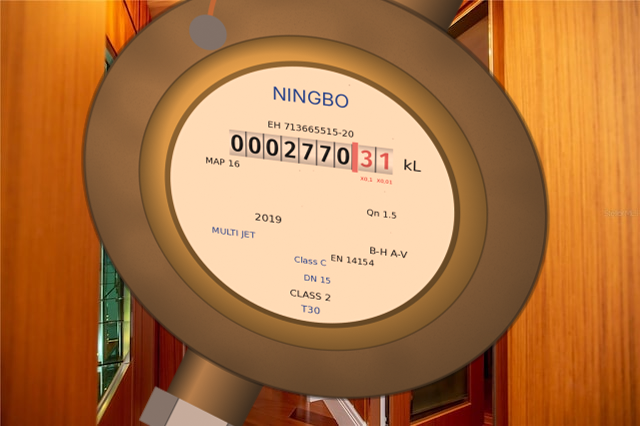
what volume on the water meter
2770.31 kL
